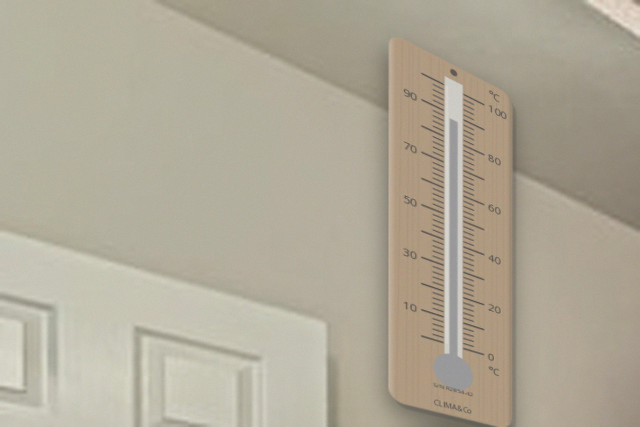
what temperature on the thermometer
88 °C
